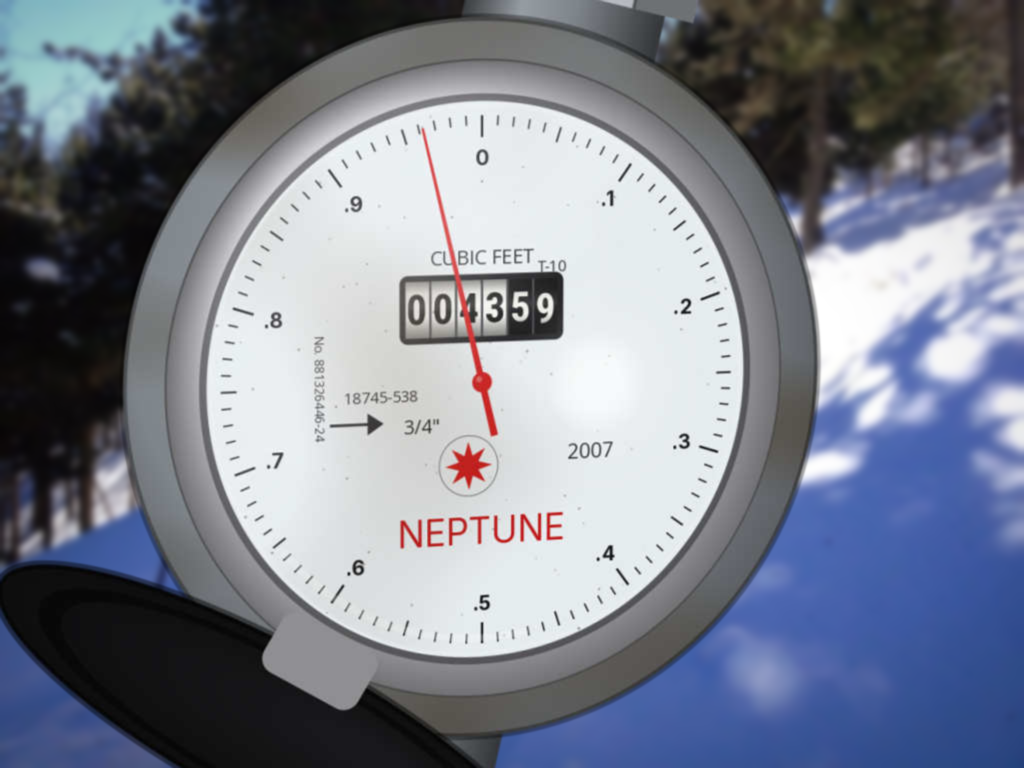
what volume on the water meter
4358.96 ft³
